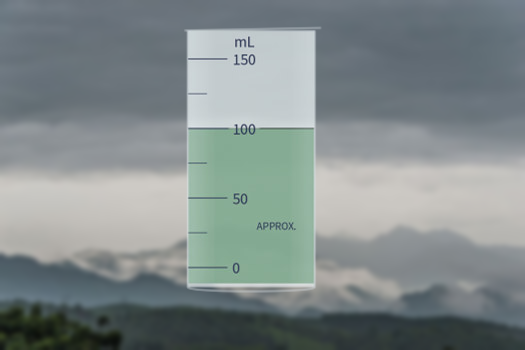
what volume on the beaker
100 mL
